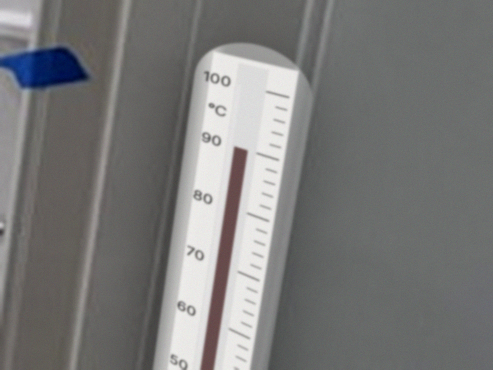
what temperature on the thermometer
90 °C
